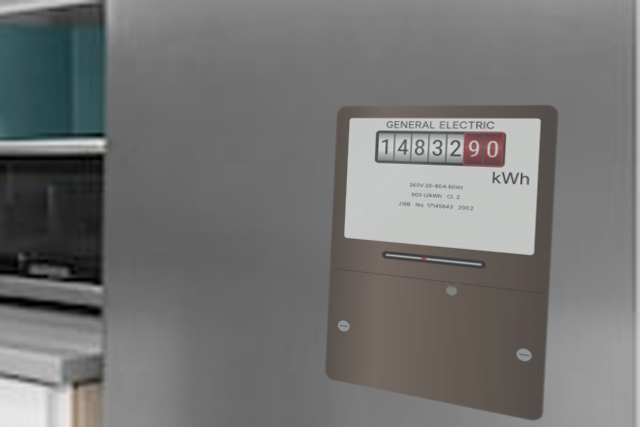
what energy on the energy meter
14832.90 kWh
